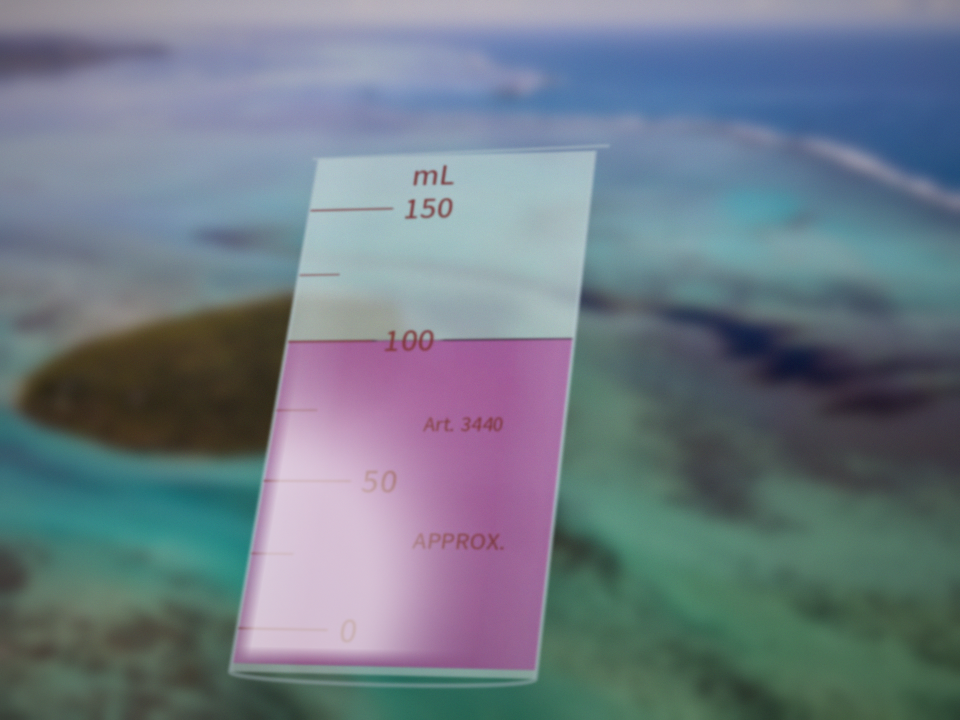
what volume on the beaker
100 mL
